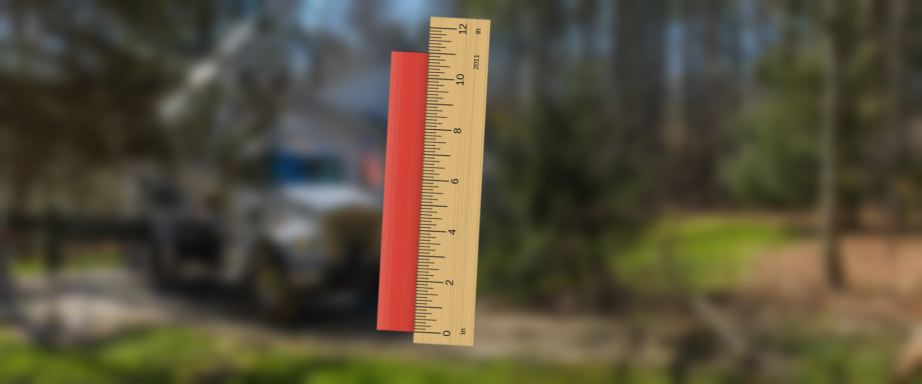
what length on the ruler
11 in
